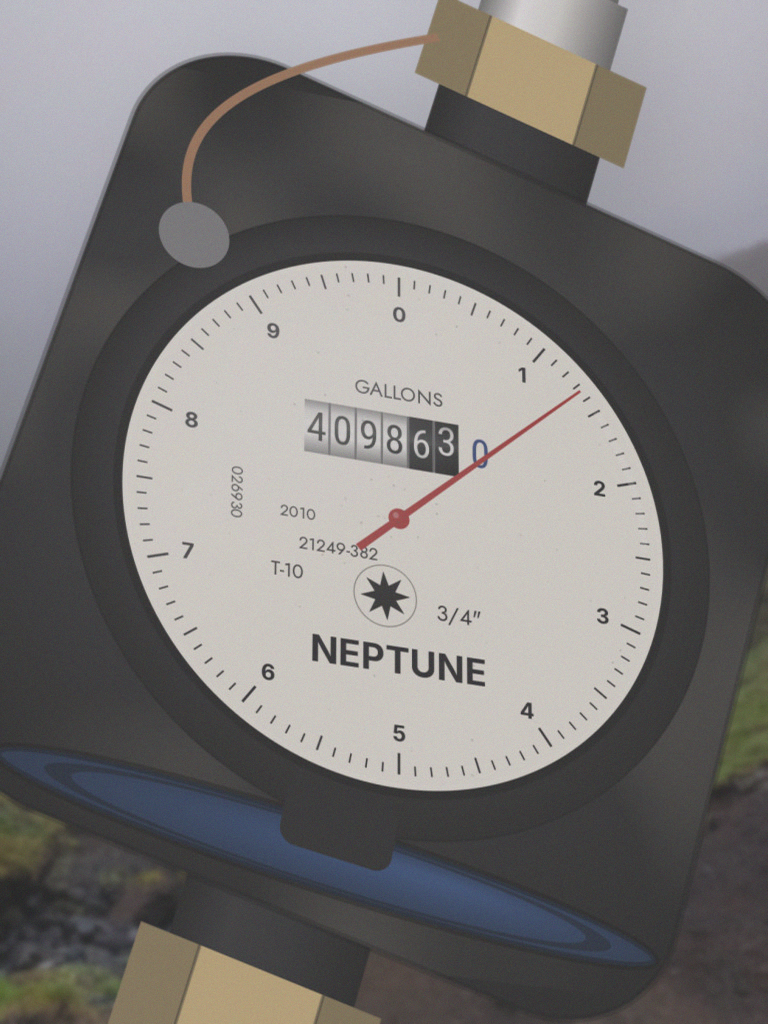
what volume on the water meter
4098631.3 gal
